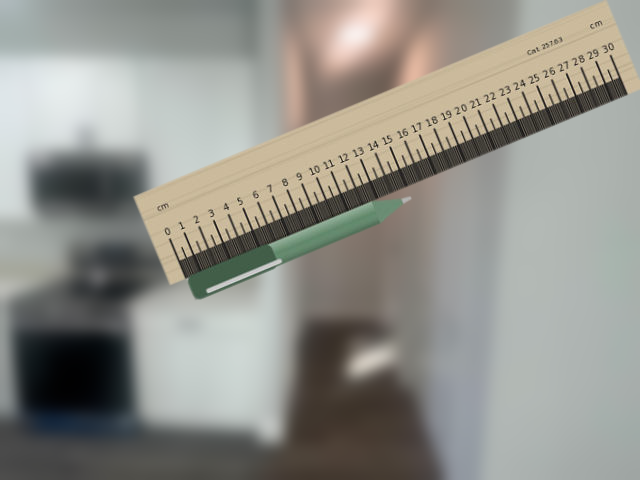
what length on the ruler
15 cm
